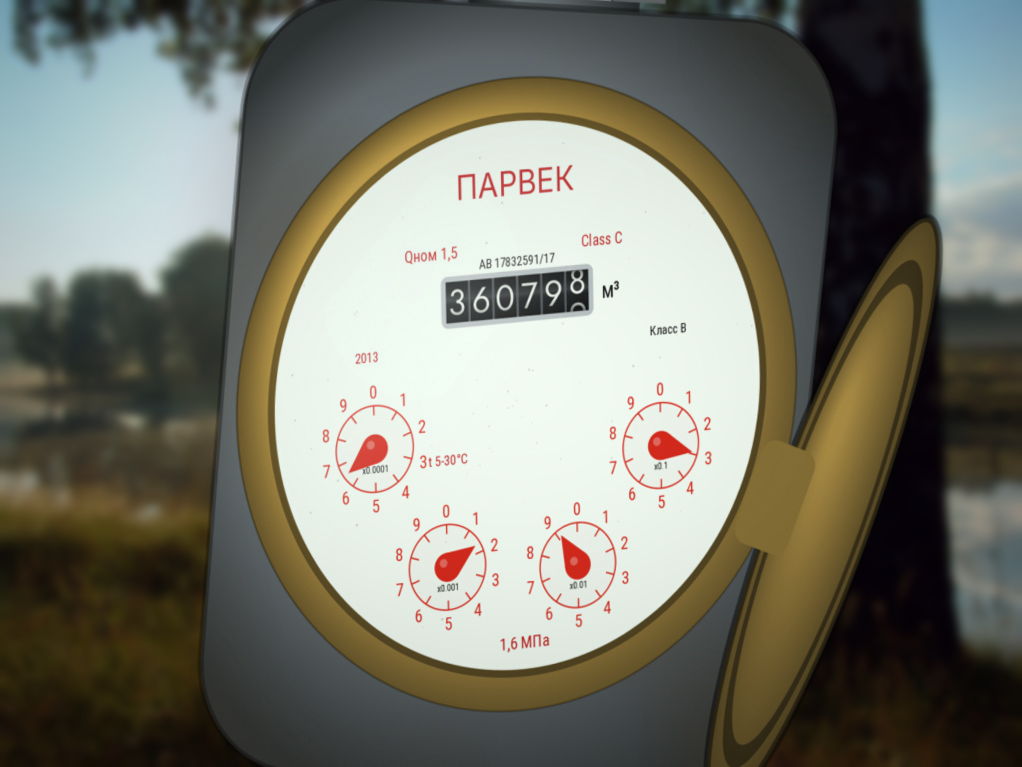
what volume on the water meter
360798.2916 m³
